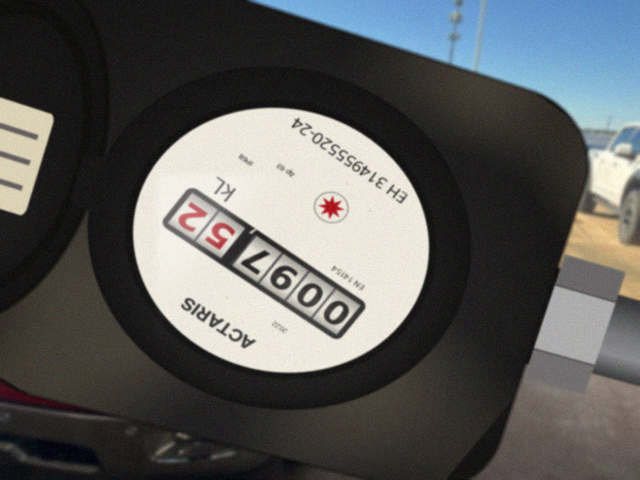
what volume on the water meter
97.52 kL
